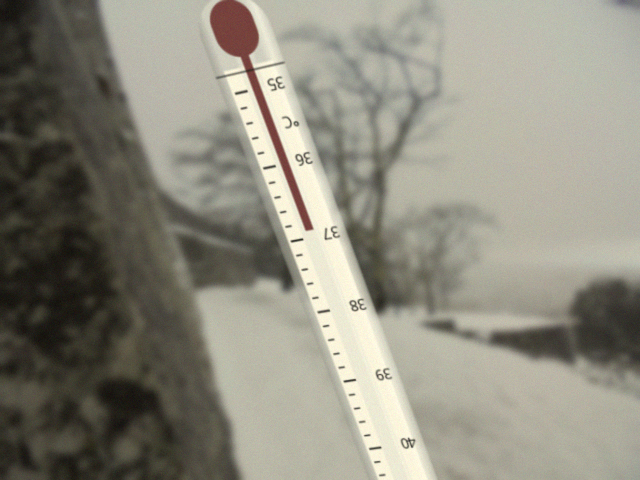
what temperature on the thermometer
36.9 °C
